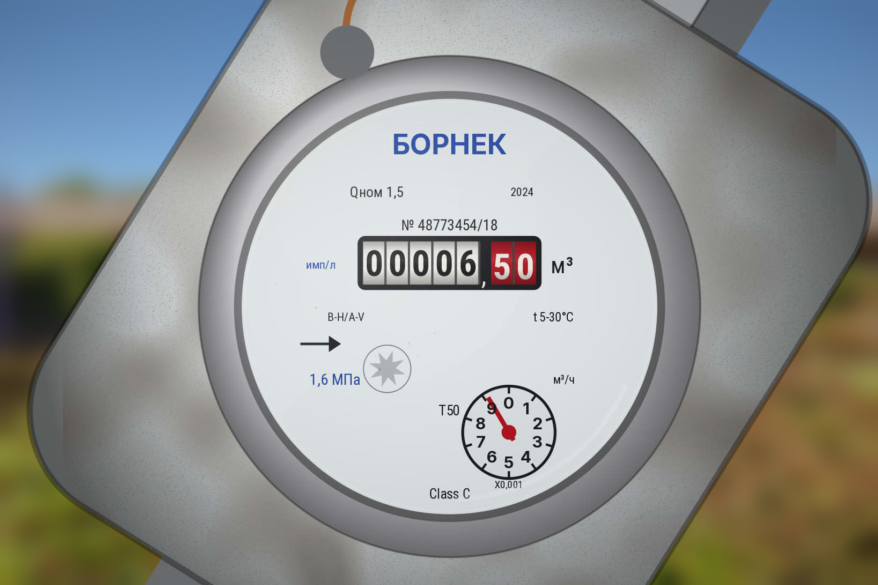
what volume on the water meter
6.499 m³
